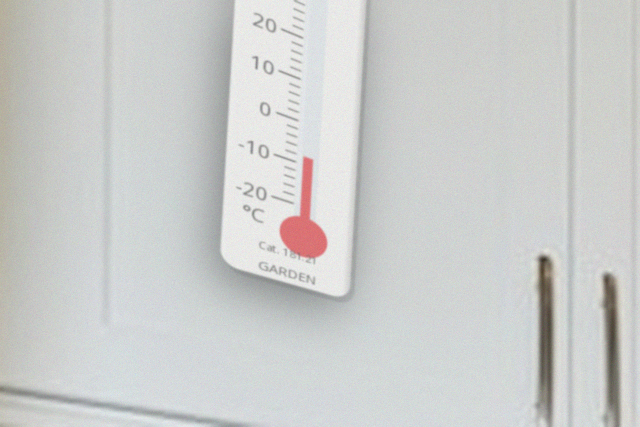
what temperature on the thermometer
-8 °C
